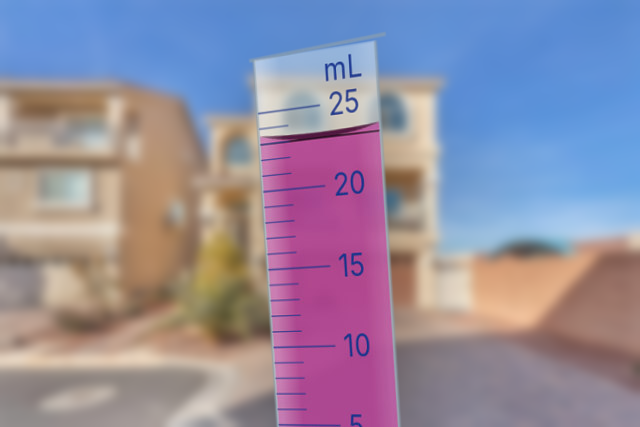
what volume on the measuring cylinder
23 mL
